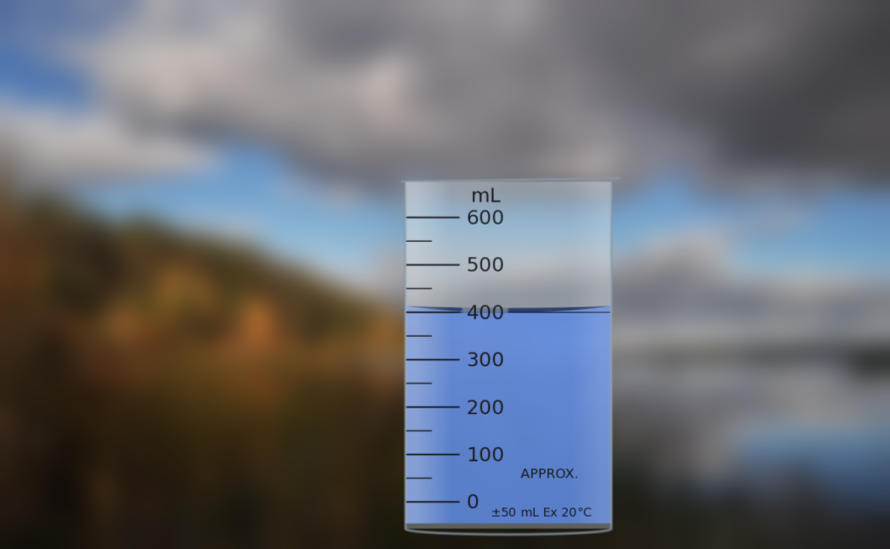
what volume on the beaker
400 mL
